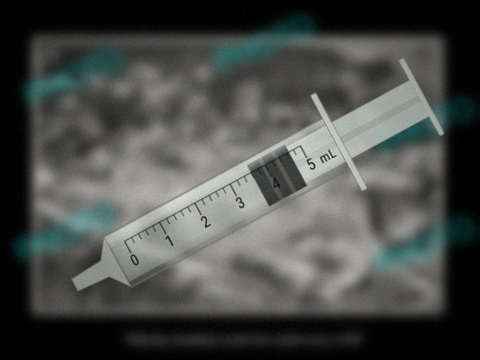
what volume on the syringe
3.6 mL
